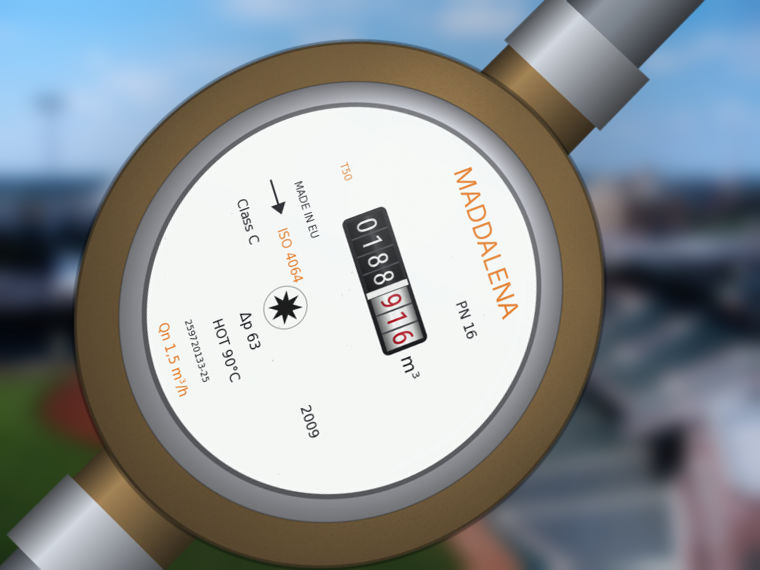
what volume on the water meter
188.916 m³
